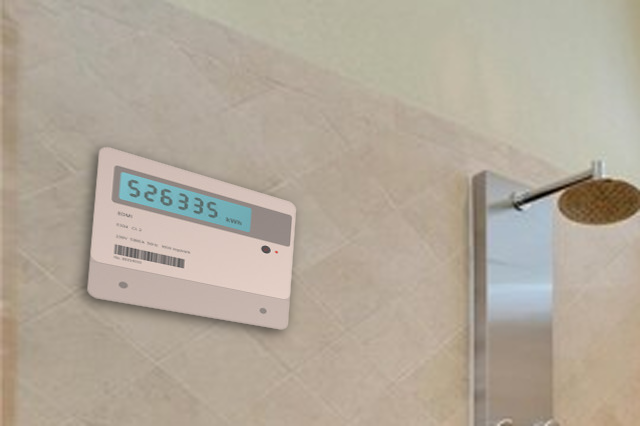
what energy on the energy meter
526335 kWh
